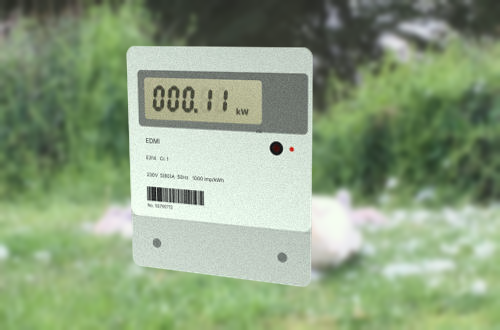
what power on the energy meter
0.11 kW
